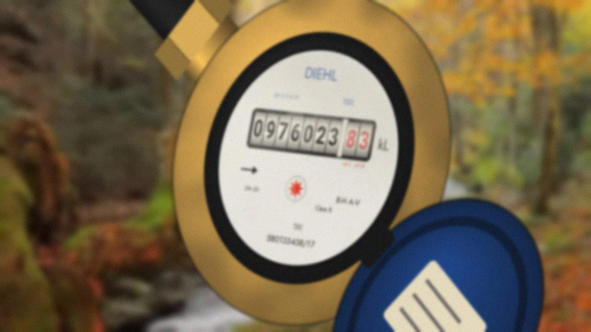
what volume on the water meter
976023.83 kL
